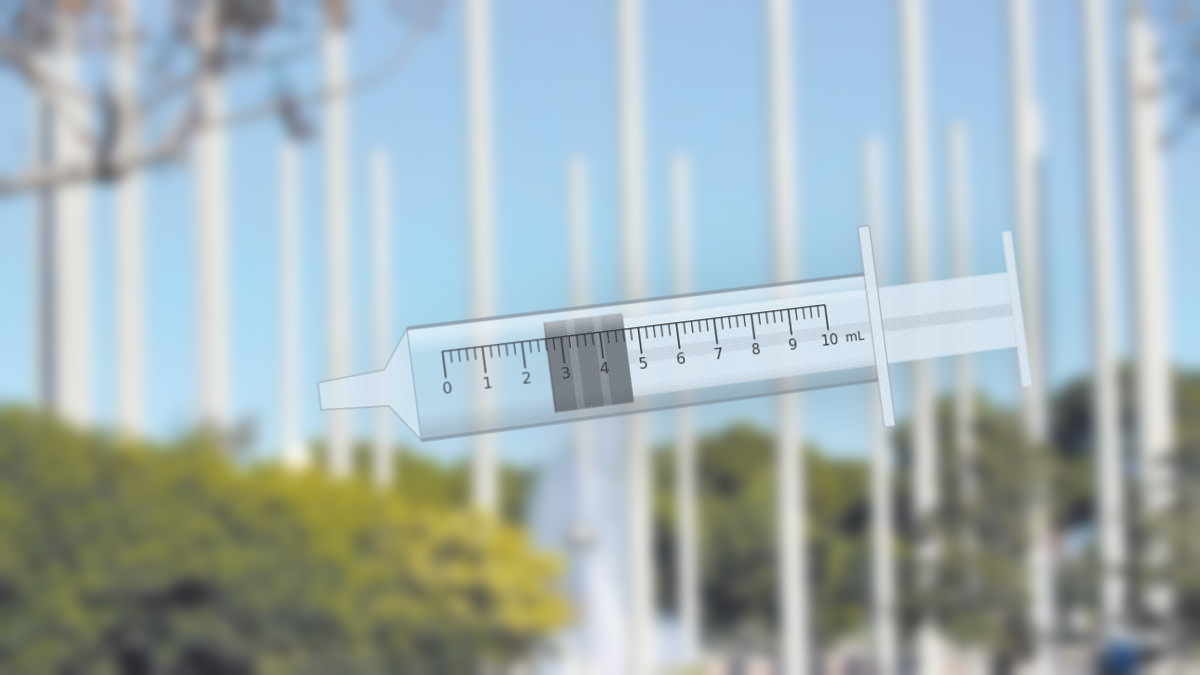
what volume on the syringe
2.6 mL
